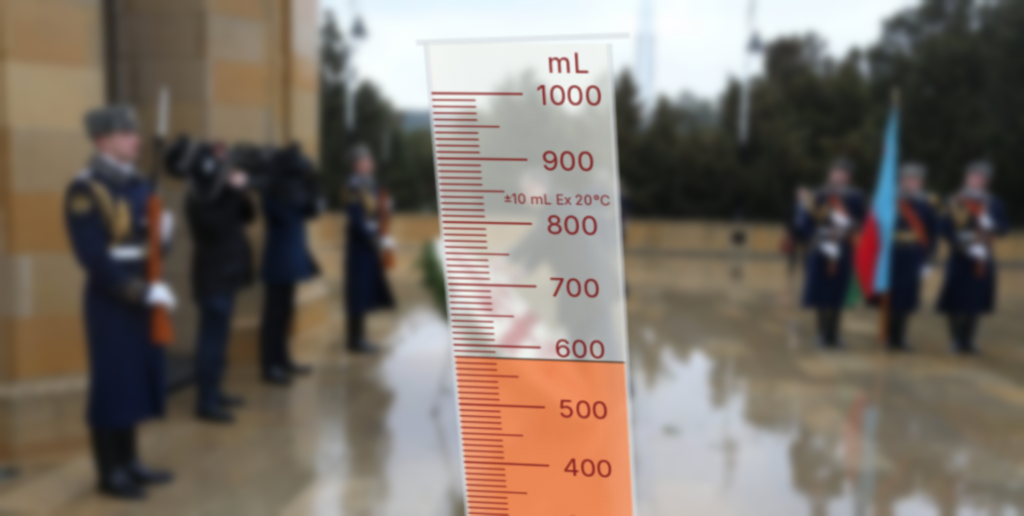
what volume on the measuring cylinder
580 mL
